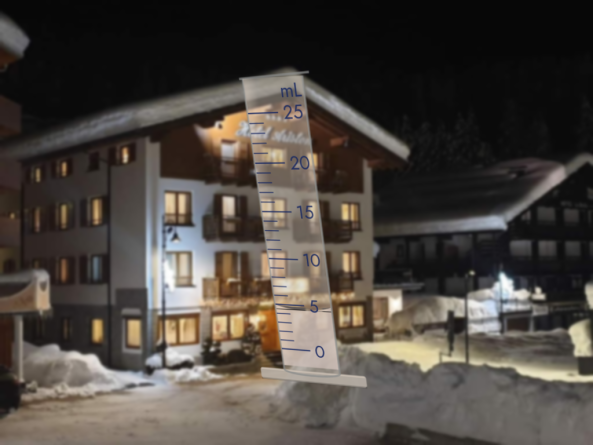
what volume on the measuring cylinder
4.5 mL
